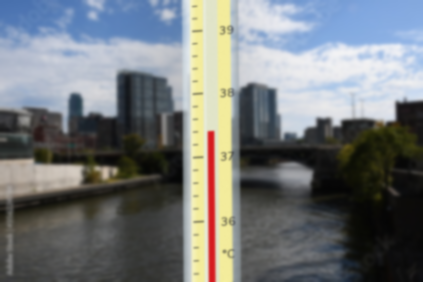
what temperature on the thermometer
37.4 °C
